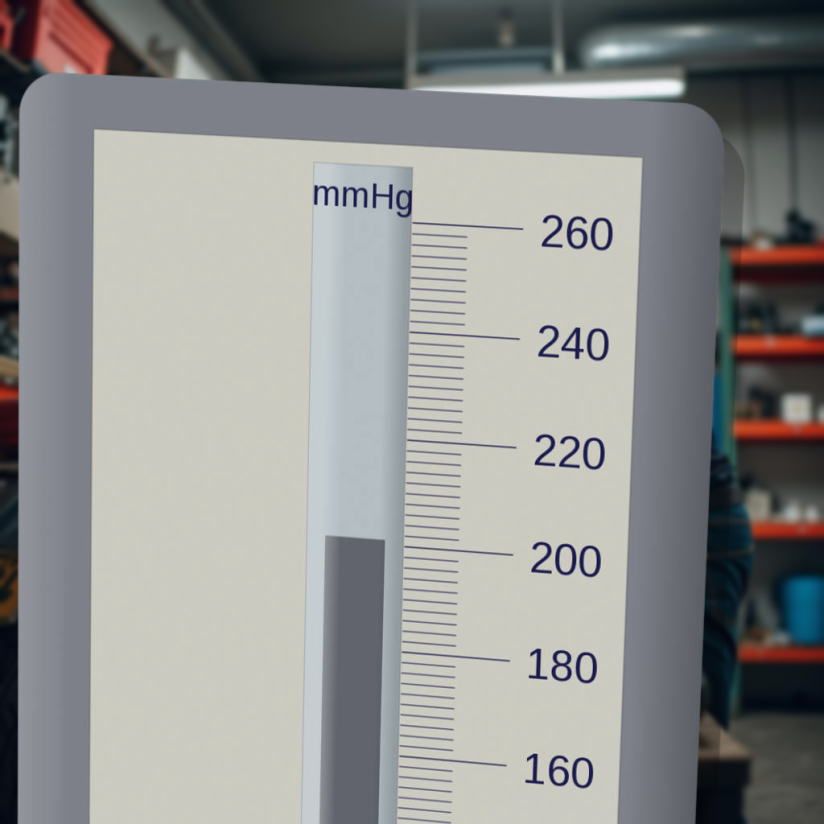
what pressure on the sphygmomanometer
201 mmHg
